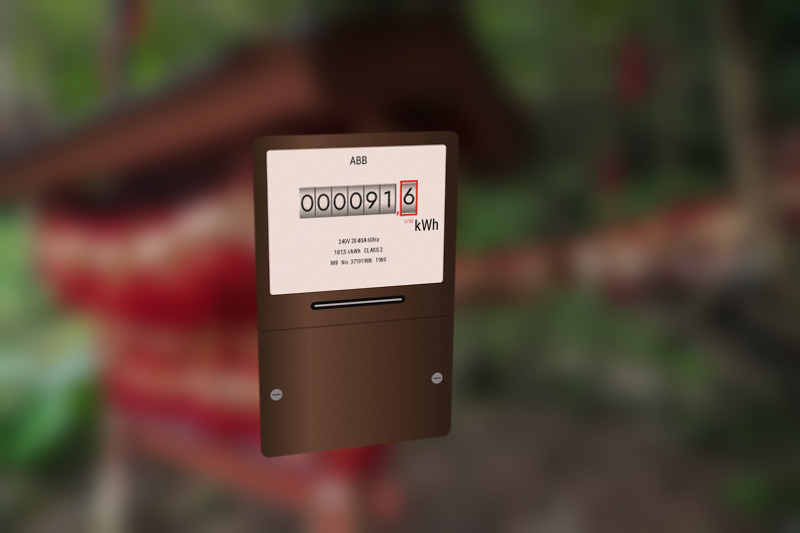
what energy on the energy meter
91.6 kWh
